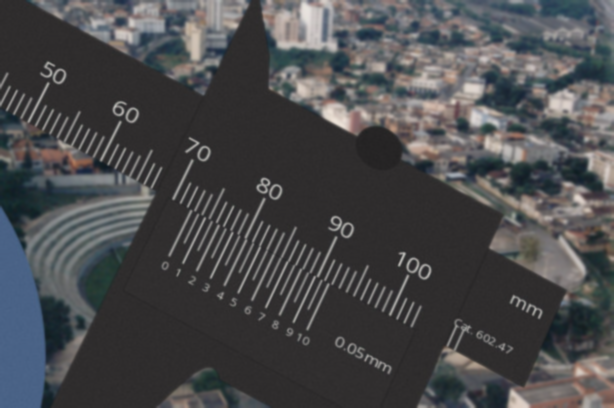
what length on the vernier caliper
72.6 mm
